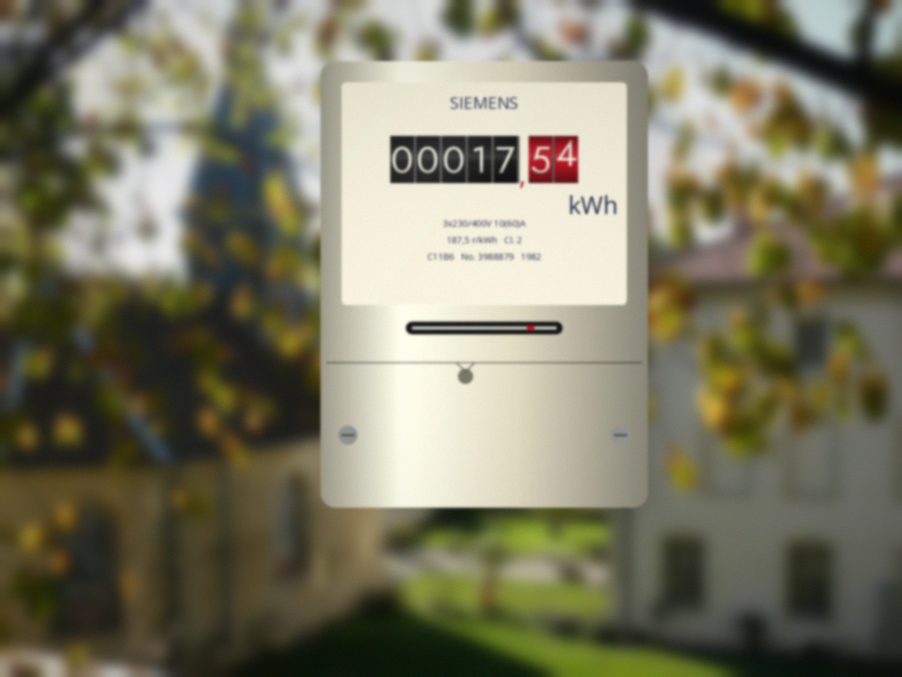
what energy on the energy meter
17.54 kWh
